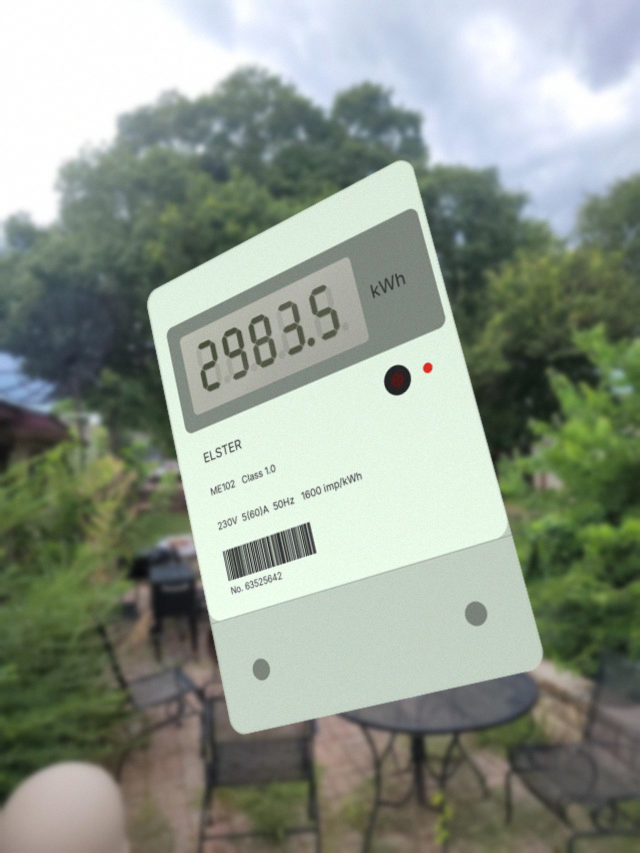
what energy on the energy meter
2983.5 kWh
